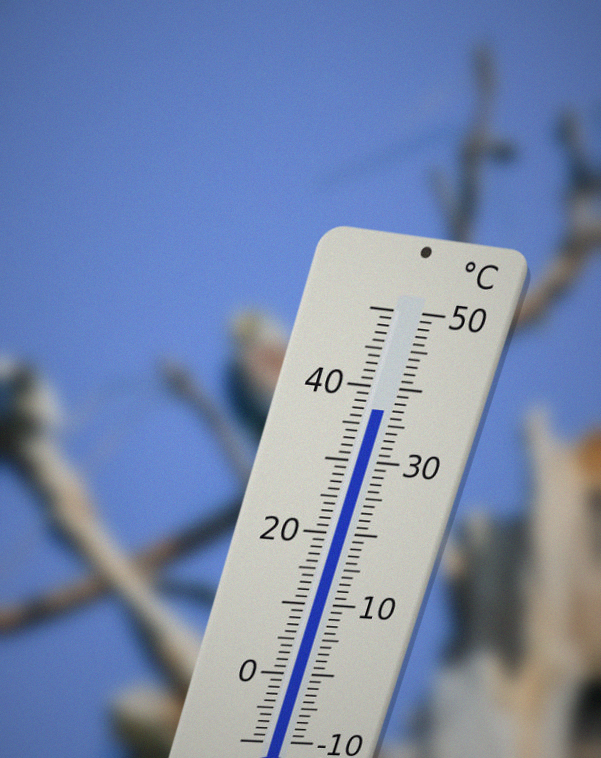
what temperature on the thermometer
37 °C
